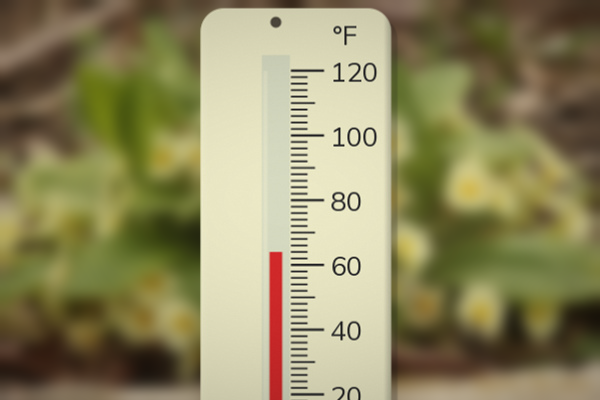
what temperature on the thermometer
64 °F
